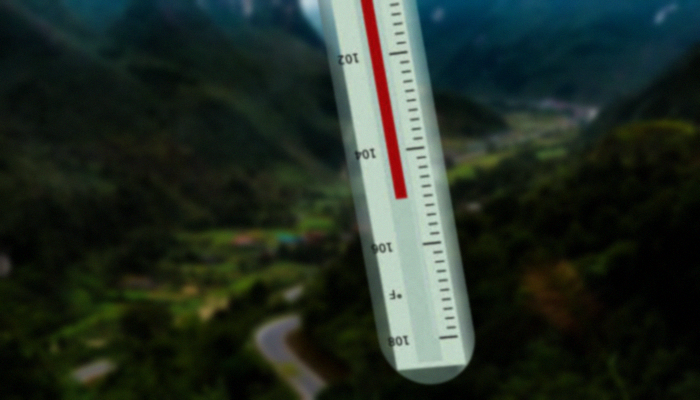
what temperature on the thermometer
105 °F
